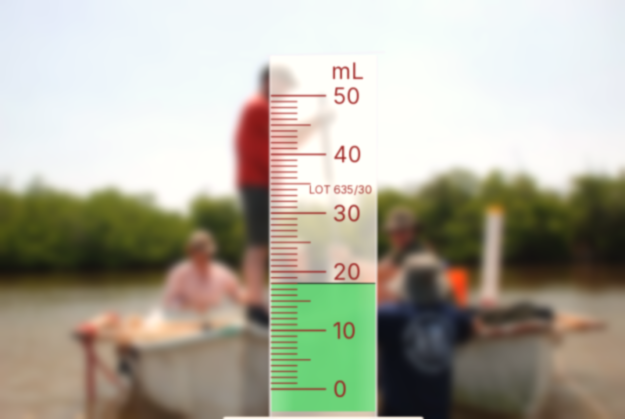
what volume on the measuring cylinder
18 mL
